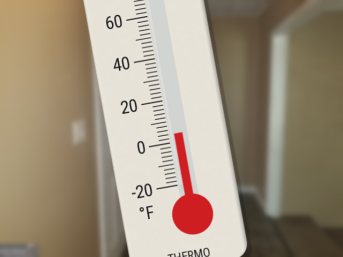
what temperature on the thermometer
4 °F
